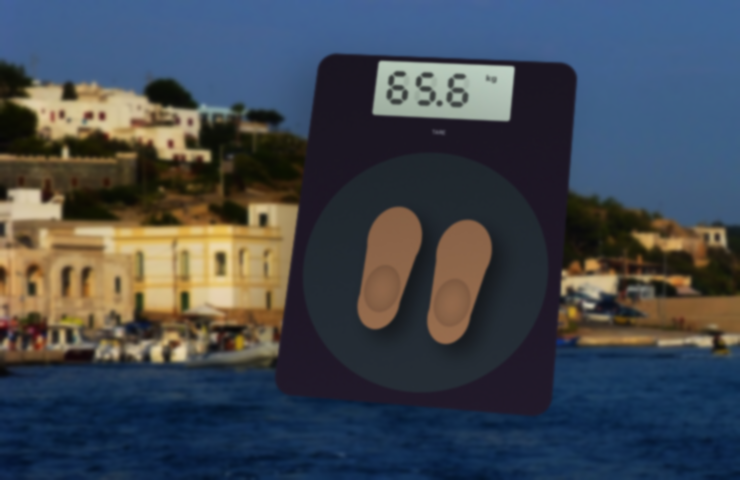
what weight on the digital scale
65.6 kg
